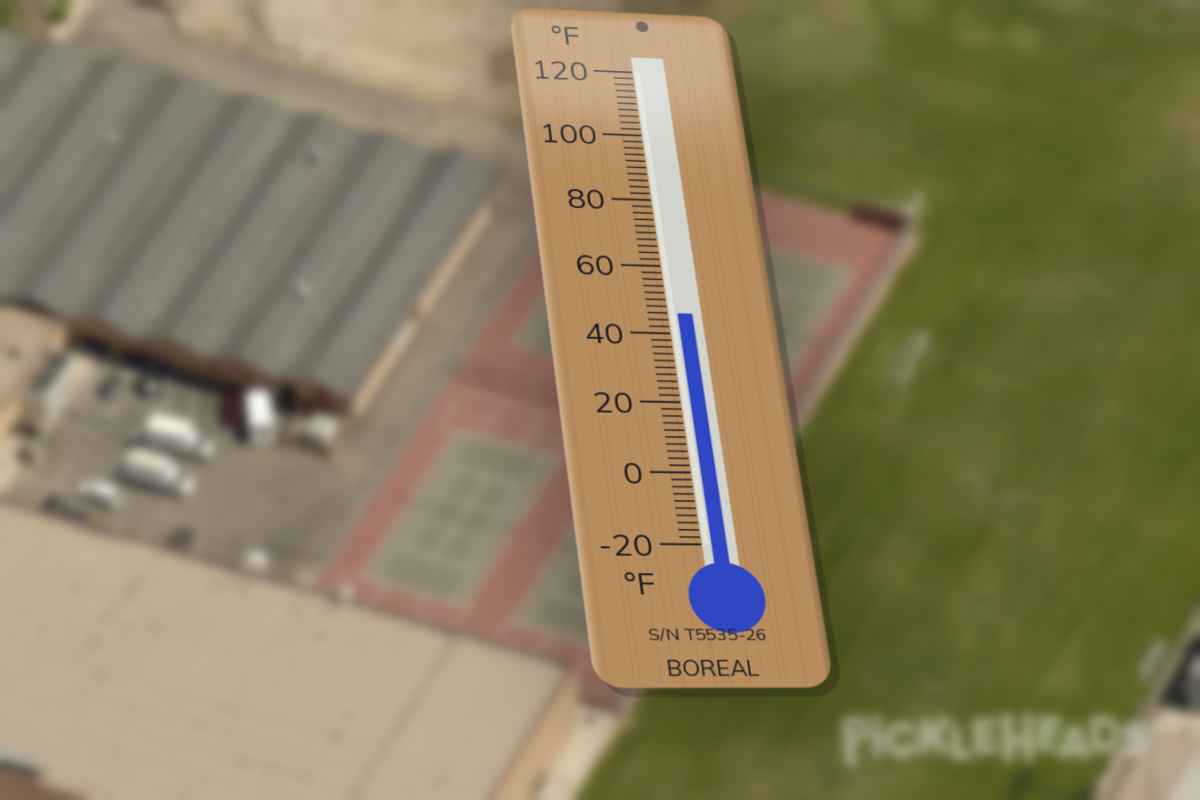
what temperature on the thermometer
46 °F
